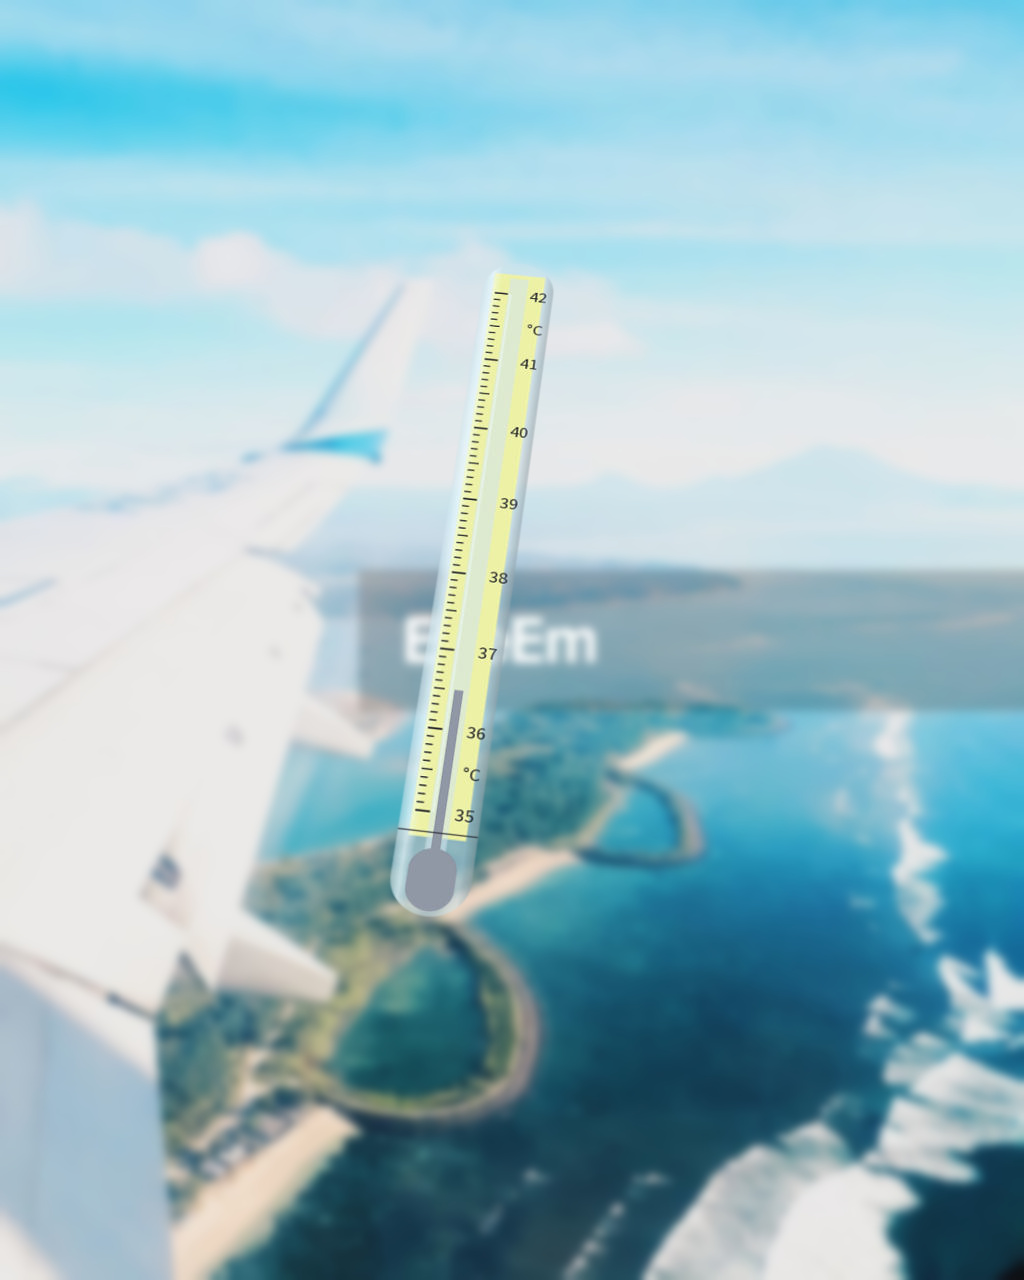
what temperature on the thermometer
36.5 °C
